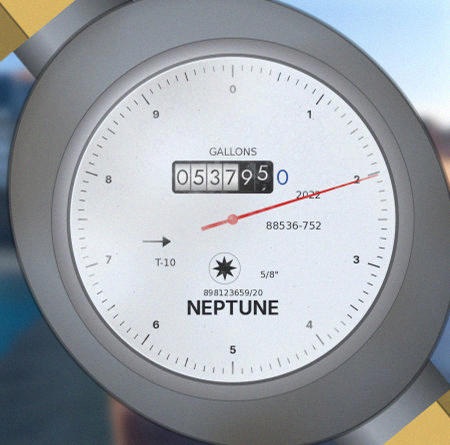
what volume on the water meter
537952.0 gal
